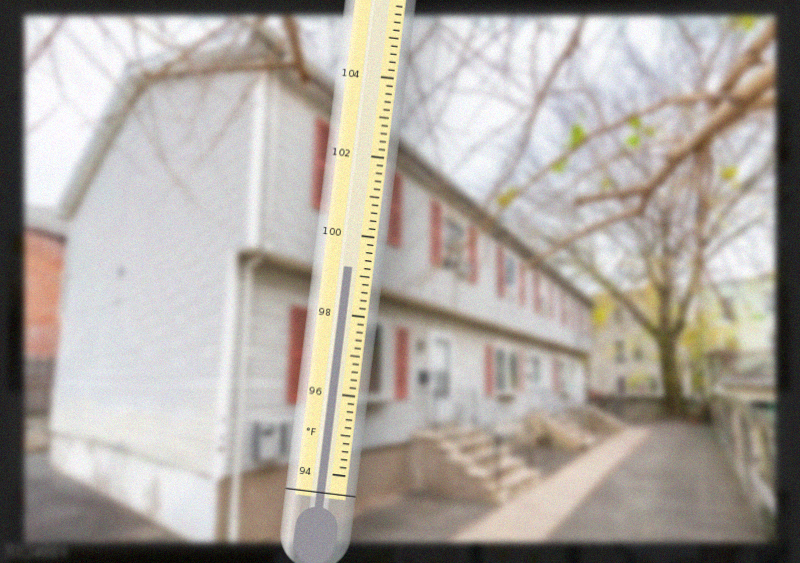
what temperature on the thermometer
99.2 °F
